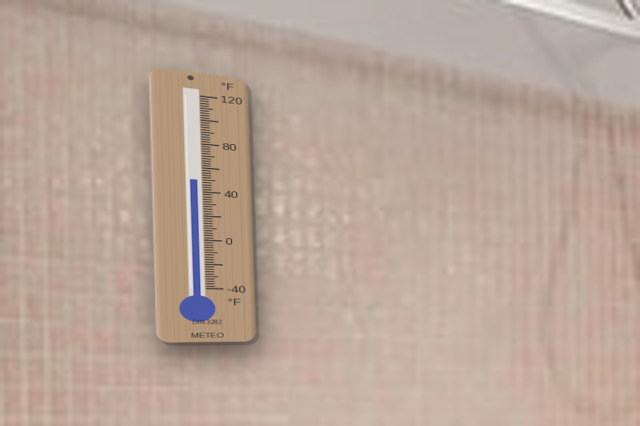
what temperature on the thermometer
50 °F
